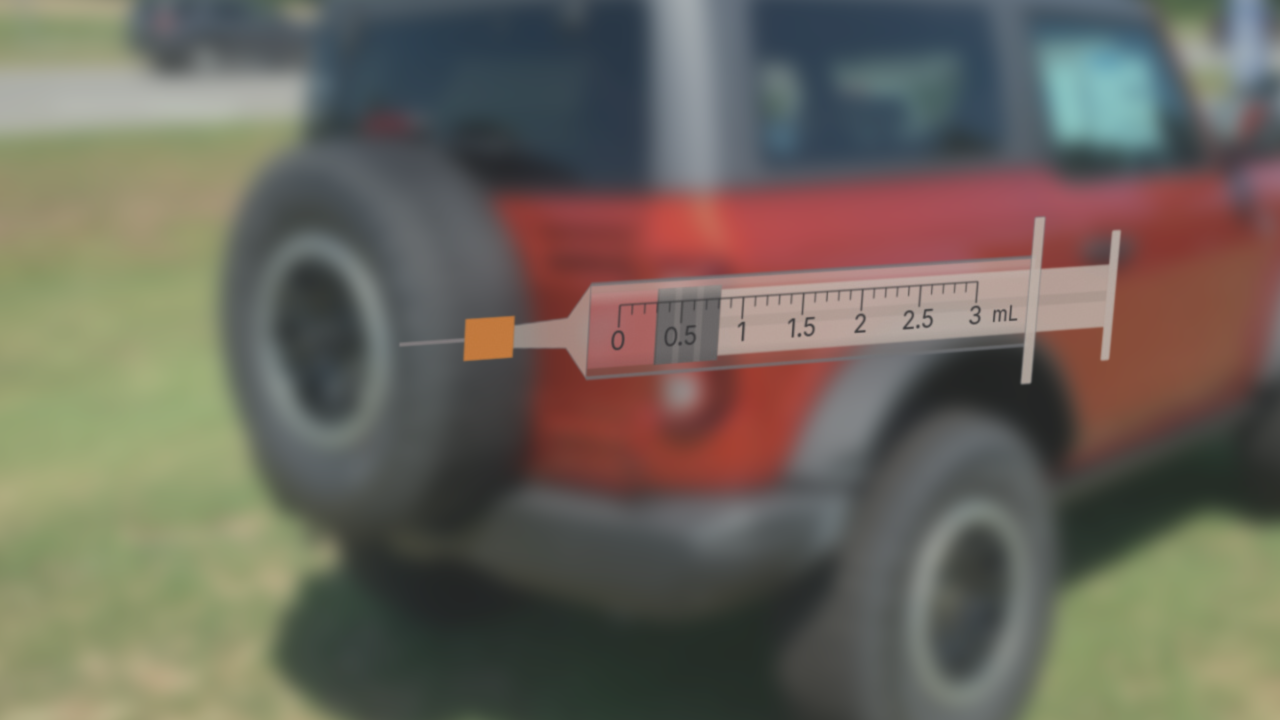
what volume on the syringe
0.3 mL
